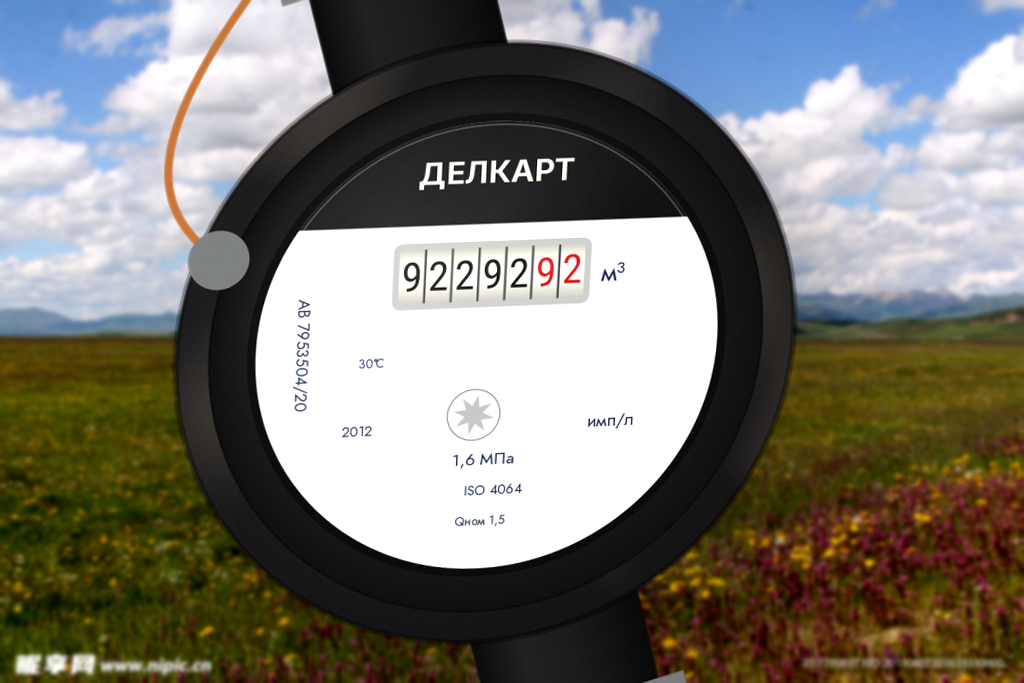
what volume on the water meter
92292.92 m³
